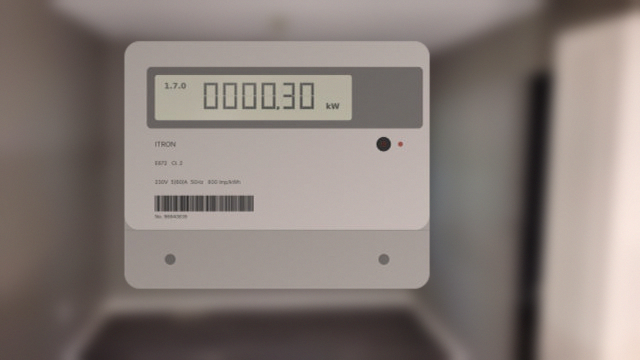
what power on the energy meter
0.30 kW
